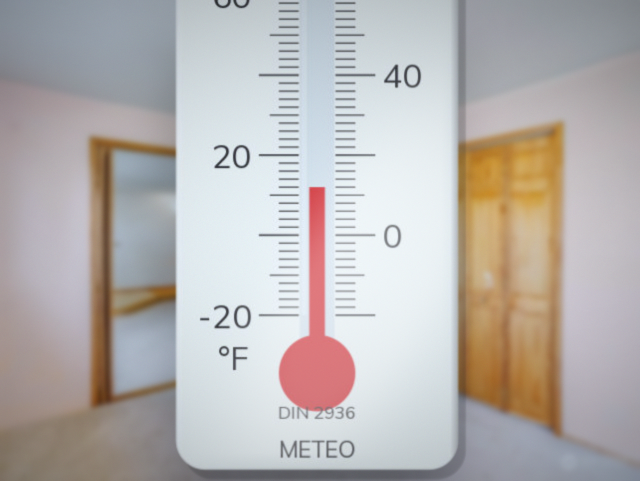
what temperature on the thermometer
12 °F
